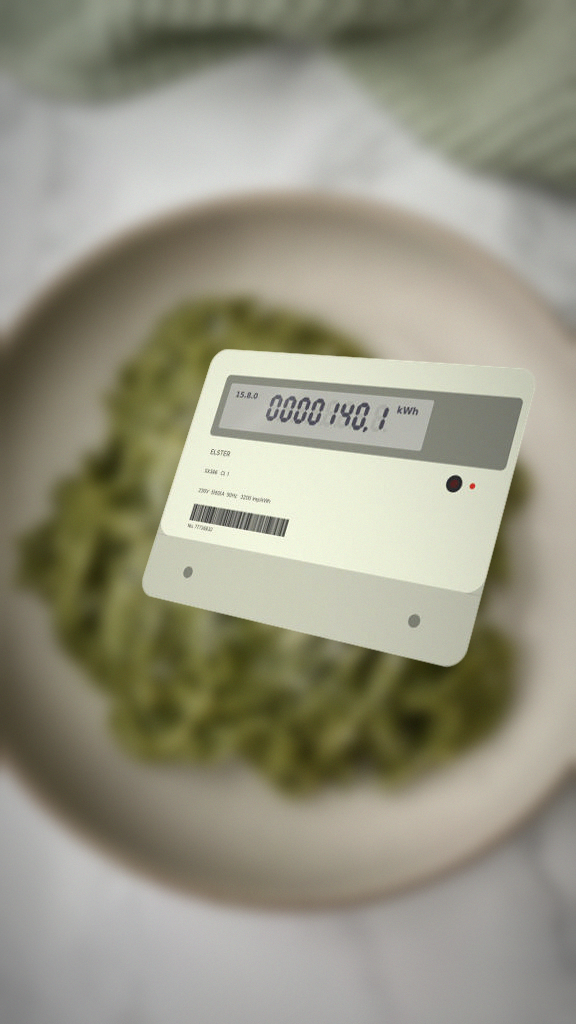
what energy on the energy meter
140.1 kWh
